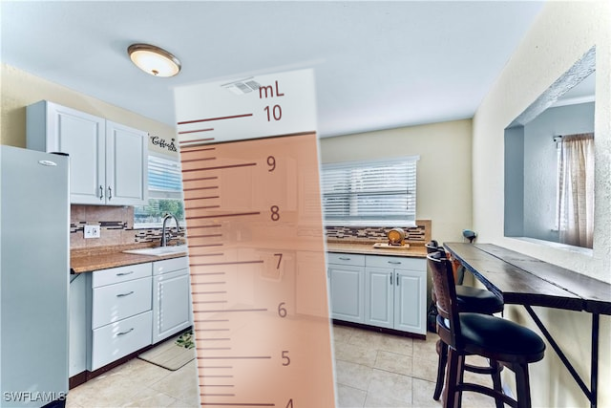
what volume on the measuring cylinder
9.5 mL
